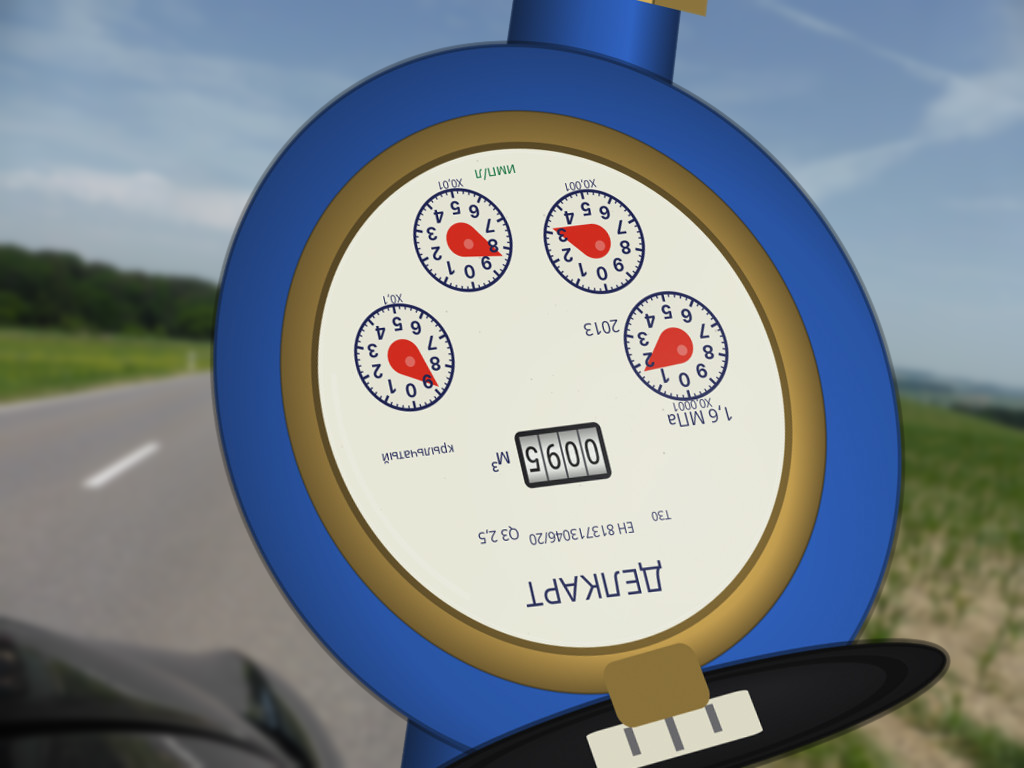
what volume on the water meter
95.8831 m³
